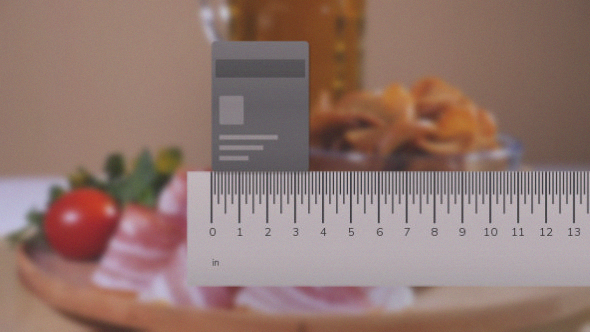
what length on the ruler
3.5 in
